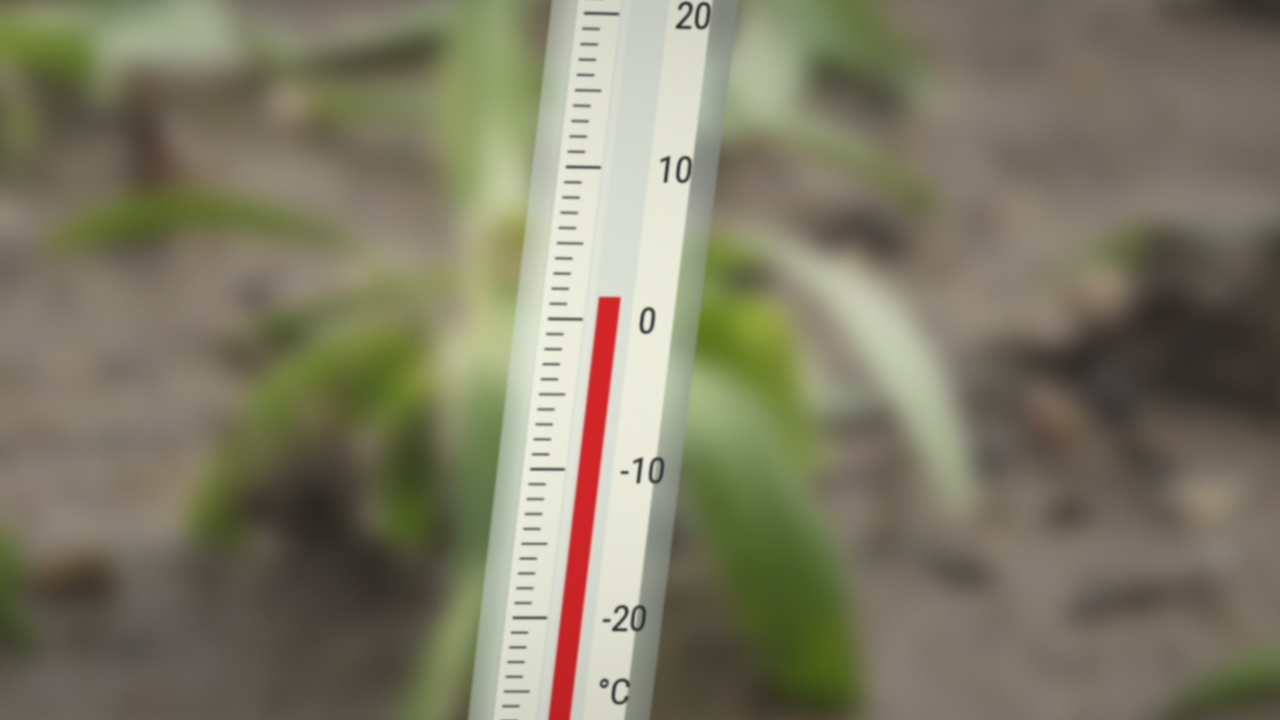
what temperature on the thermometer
1.5 °C
